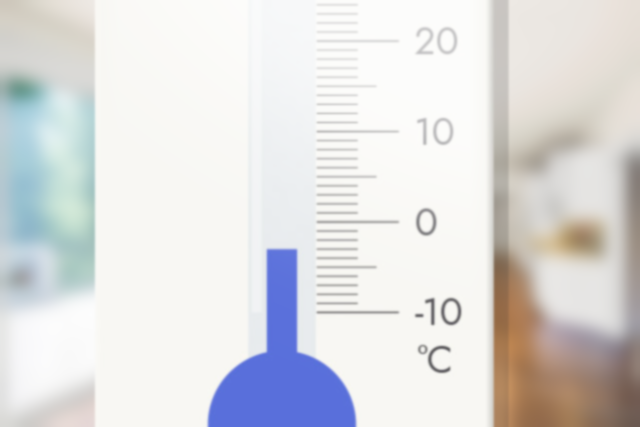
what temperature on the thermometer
-3 °C
